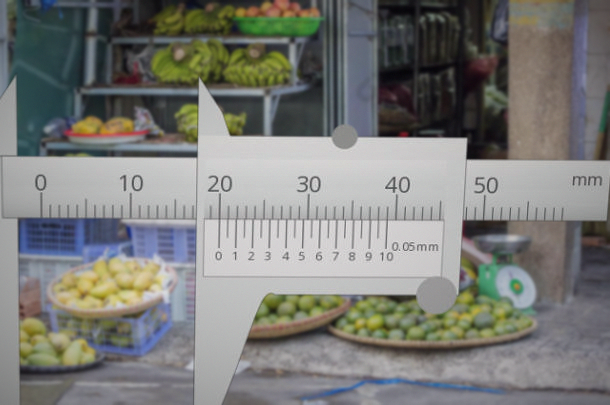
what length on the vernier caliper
20.0 mm
